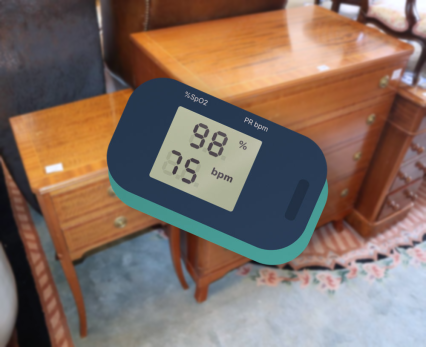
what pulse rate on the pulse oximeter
75 bpm
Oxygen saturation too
98 %
